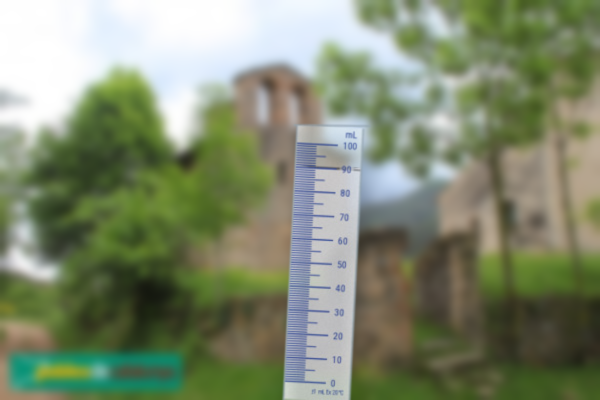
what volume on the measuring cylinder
90 mL
